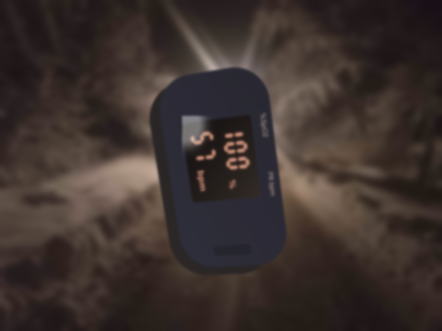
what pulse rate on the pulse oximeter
57 bpm
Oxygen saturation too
100 %
